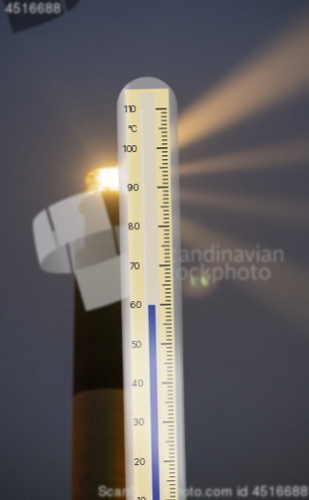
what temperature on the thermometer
60 °C
